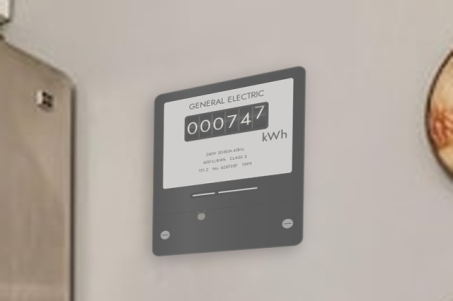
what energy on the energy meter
747 kWh
